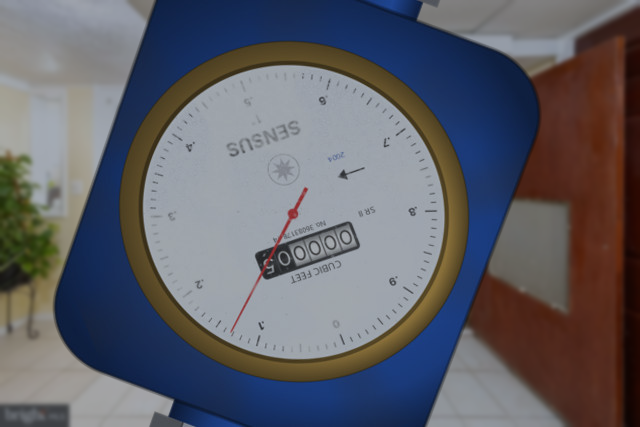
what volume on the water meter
5.13 ft³
